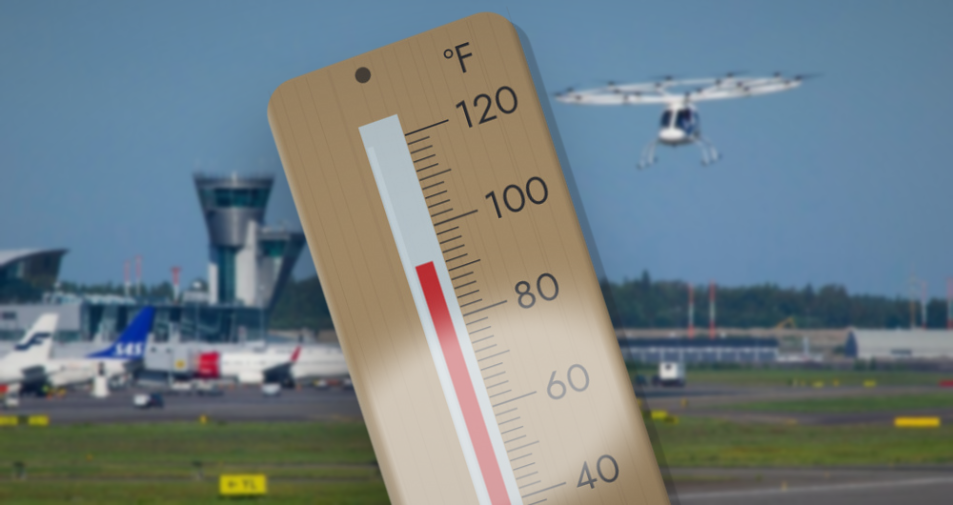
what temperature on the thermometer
93 °F
